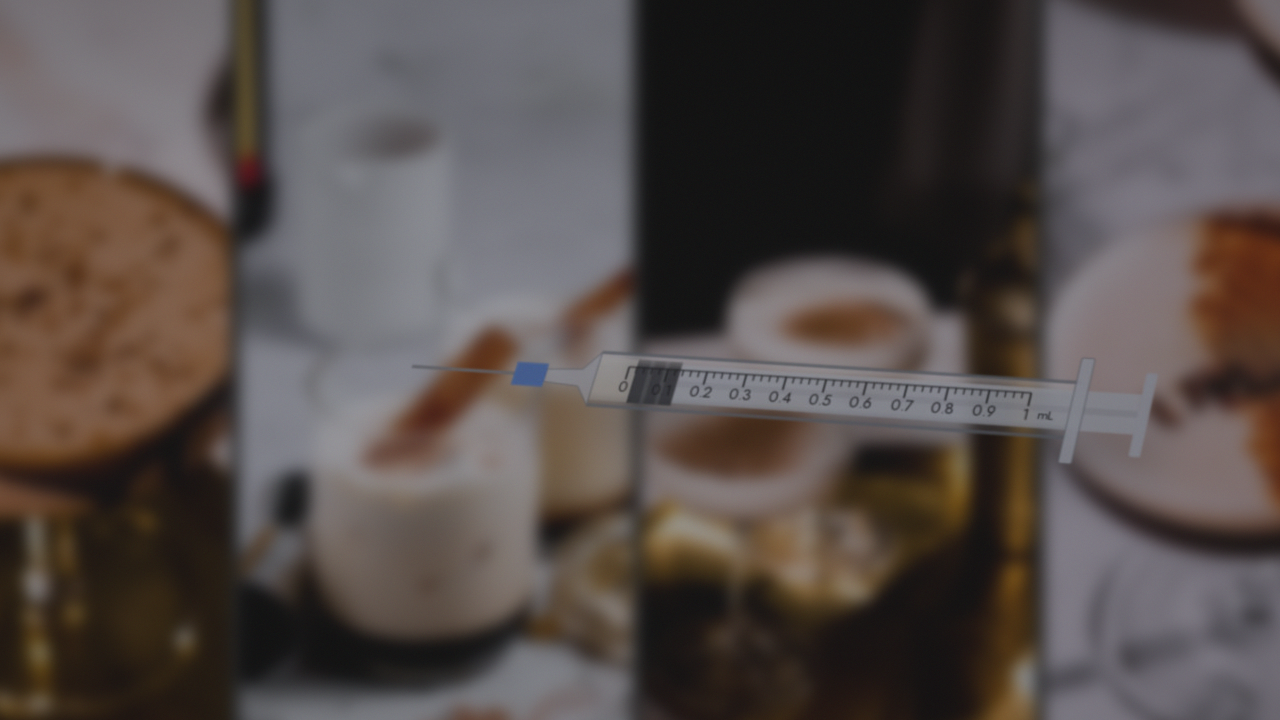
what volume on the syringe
0.02 mL
